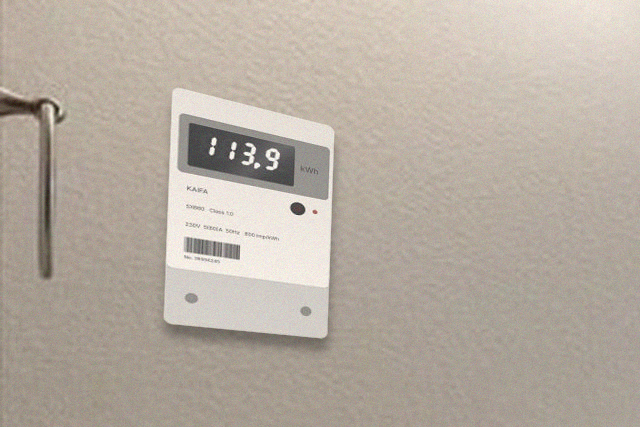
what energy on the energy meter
113.9 kWh
